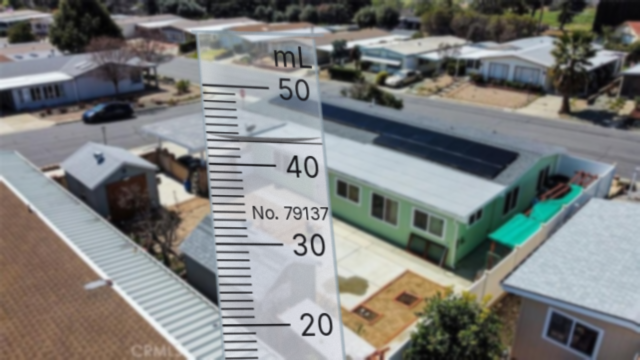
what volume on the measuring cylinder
43 mL
